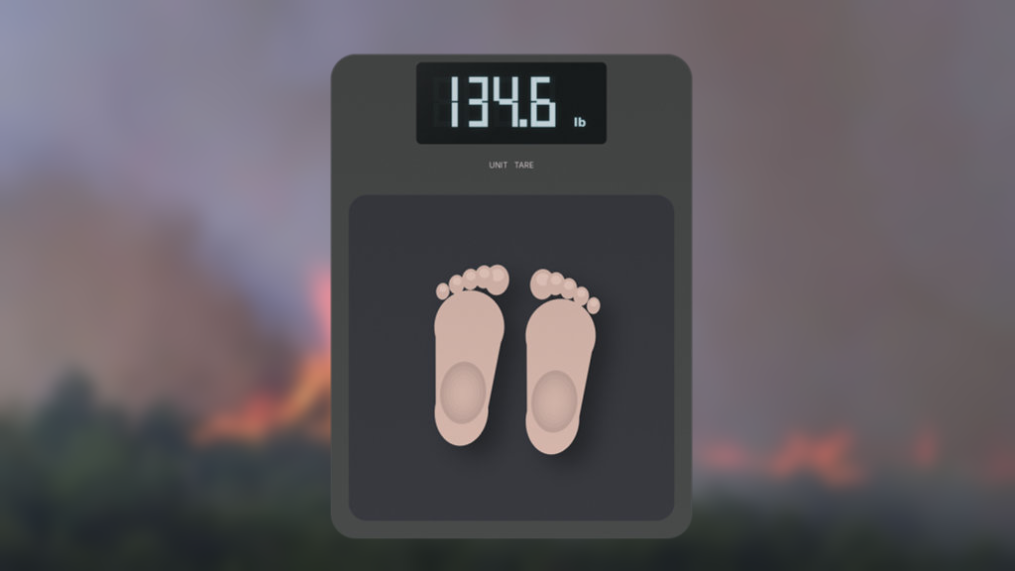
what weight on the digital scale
134.6 lb
